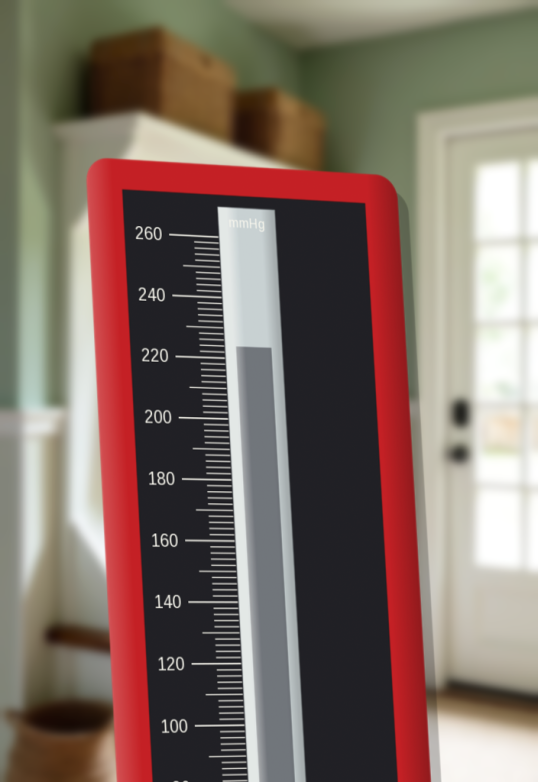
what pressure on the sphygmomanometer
224 mmHg
